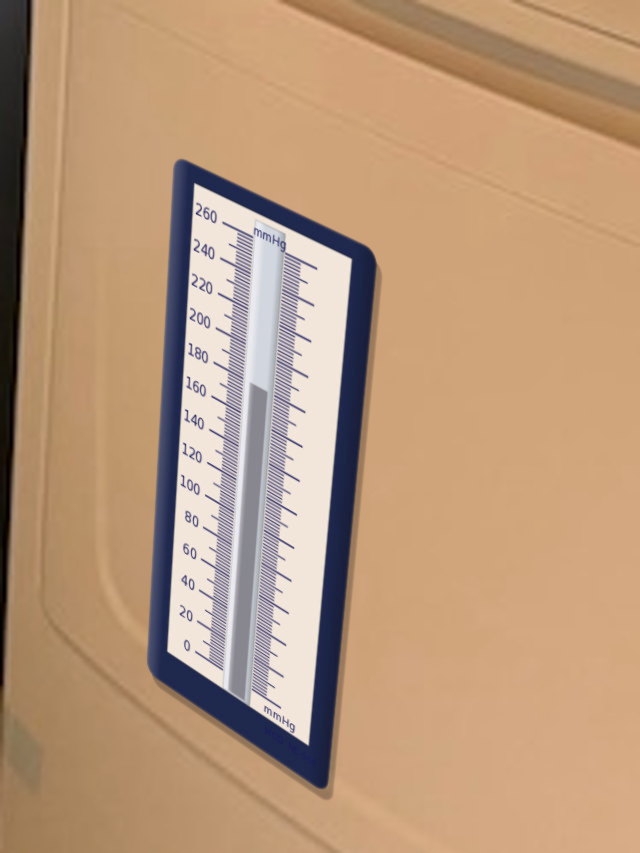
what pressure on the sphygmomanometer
180 mmHg
